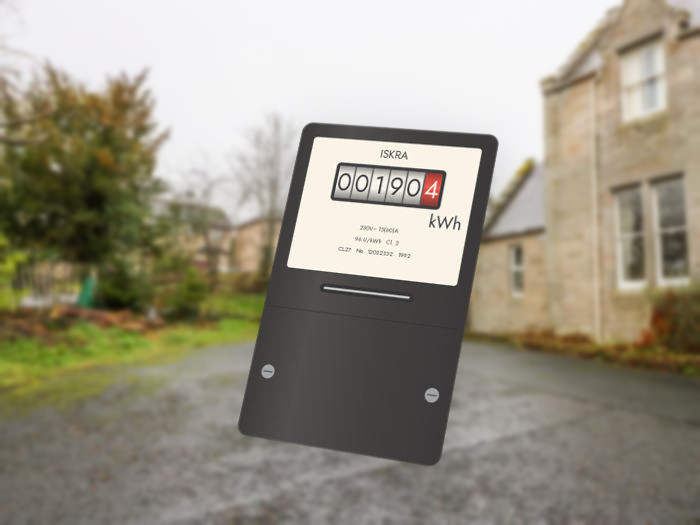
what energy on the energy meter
190.4 kWh
